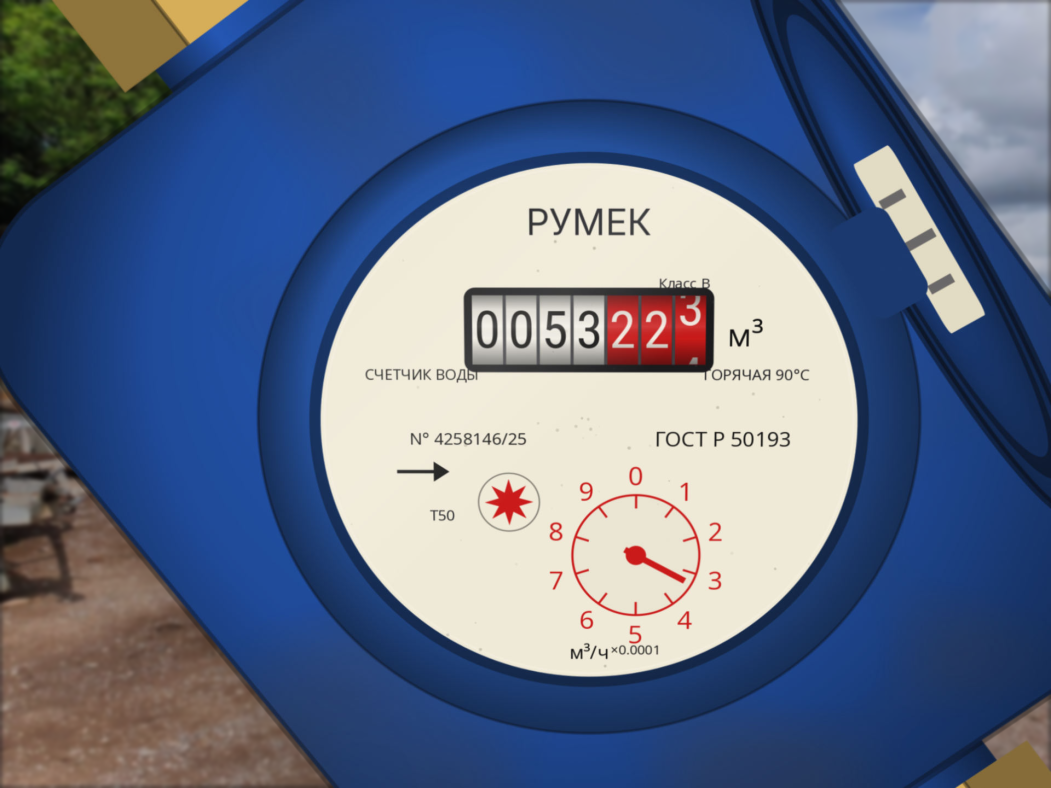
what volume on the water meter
53.2233 m³
